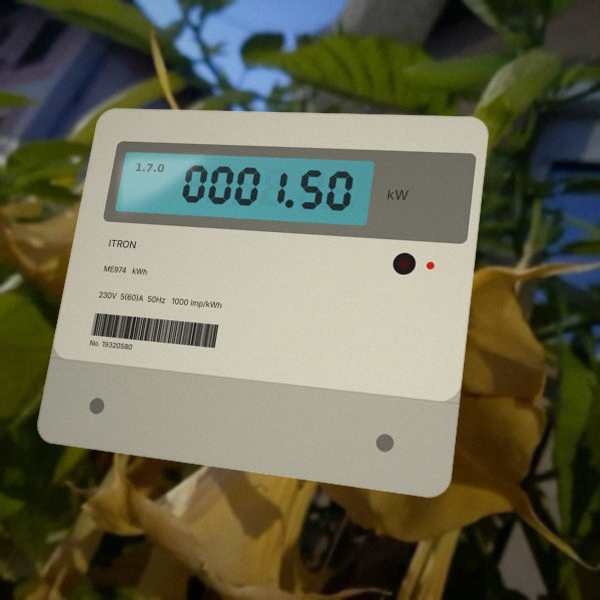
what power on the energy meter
1.50 kW
